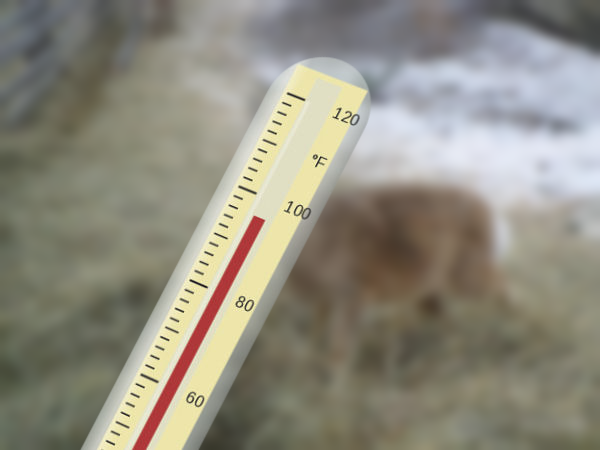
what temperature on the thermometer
96 °F
